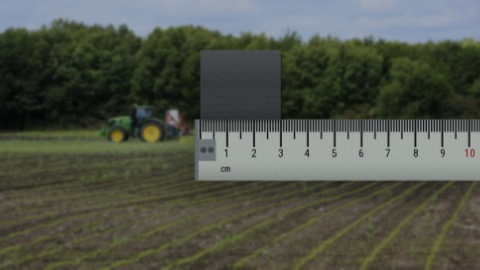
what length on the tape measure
3 cm
